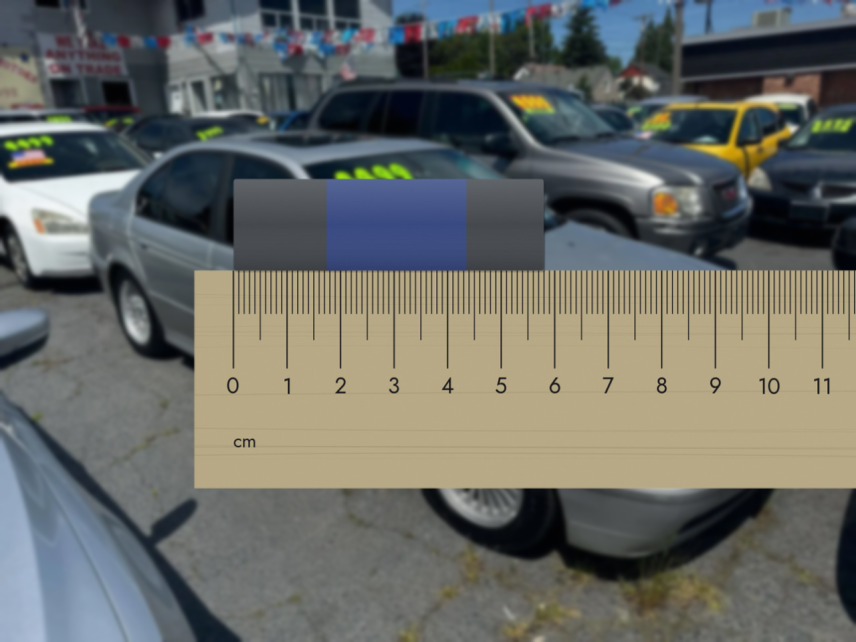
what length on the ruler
5.8 cm
